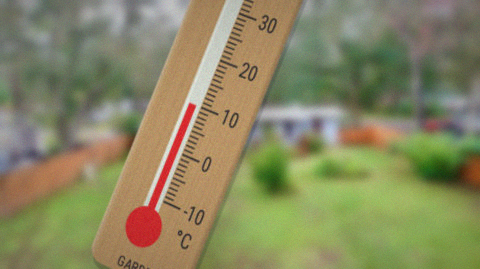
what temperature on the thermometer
10 °C
